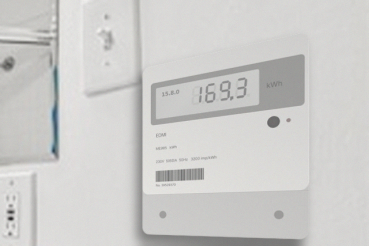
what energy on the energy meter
169.3 kWh
